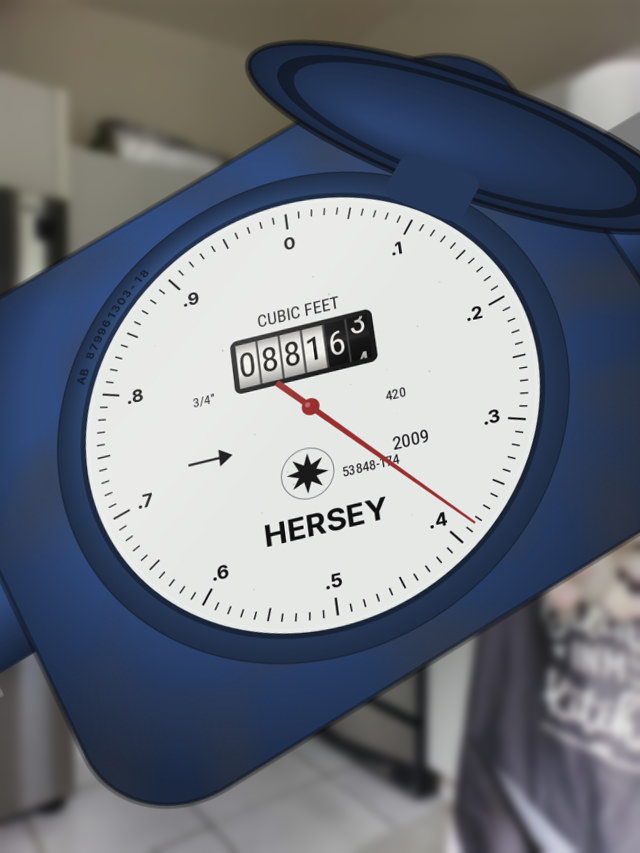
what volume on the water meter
88163.38 ft³
